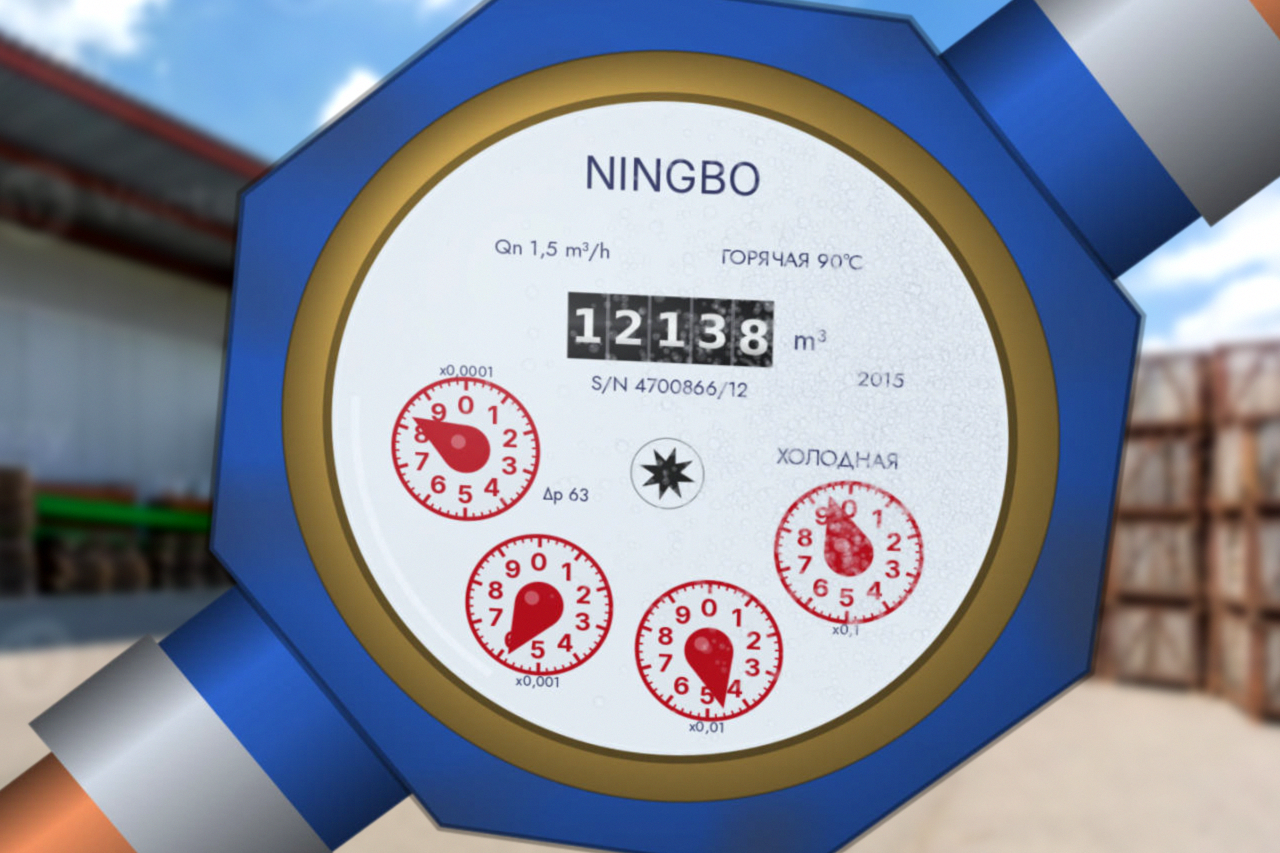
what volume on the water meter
12137.9458 m³
